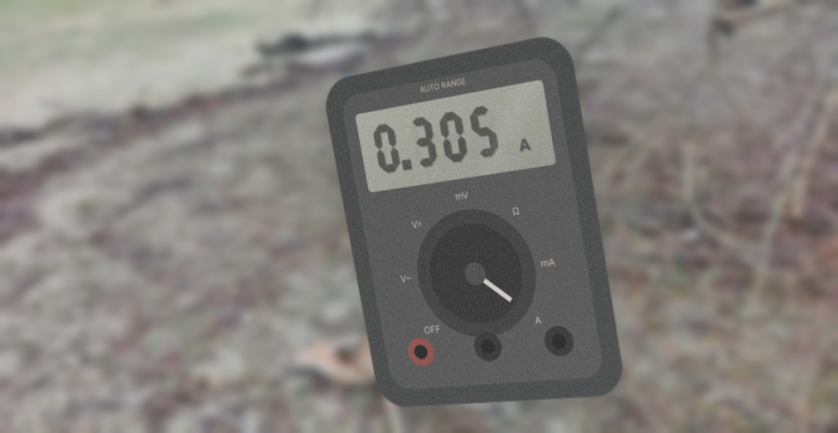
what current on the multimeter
0.305 A
